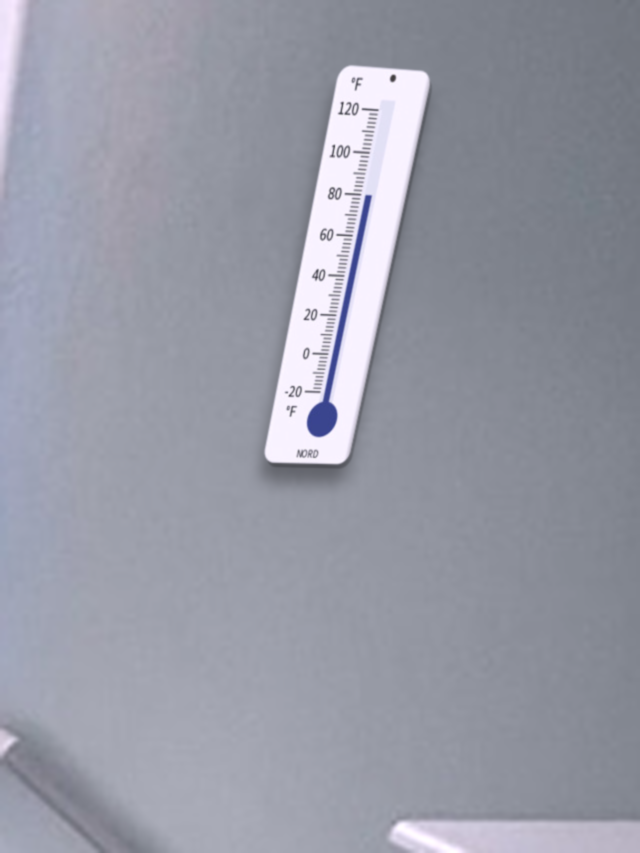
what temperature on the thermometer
80 °F
